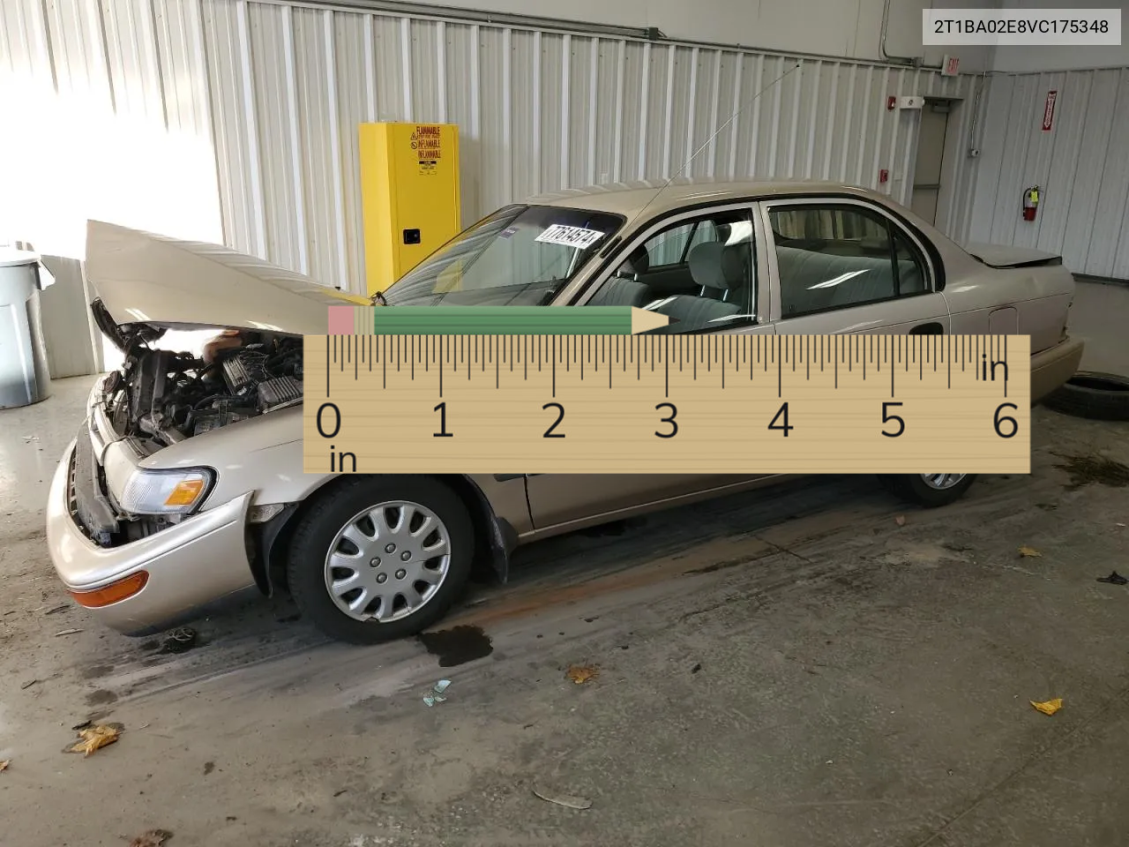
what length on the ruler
3.125 in
